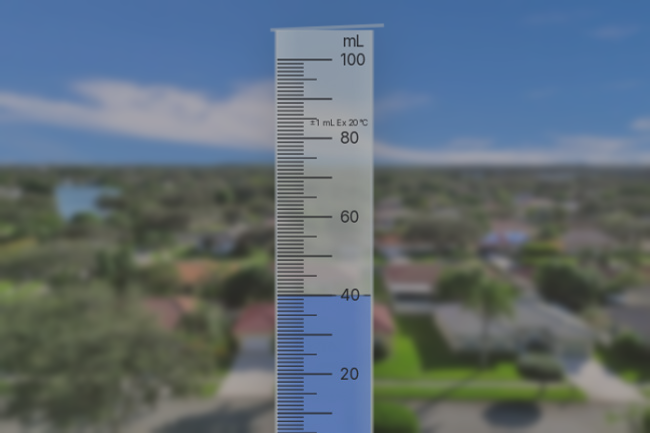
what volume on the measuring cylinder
40 mL
